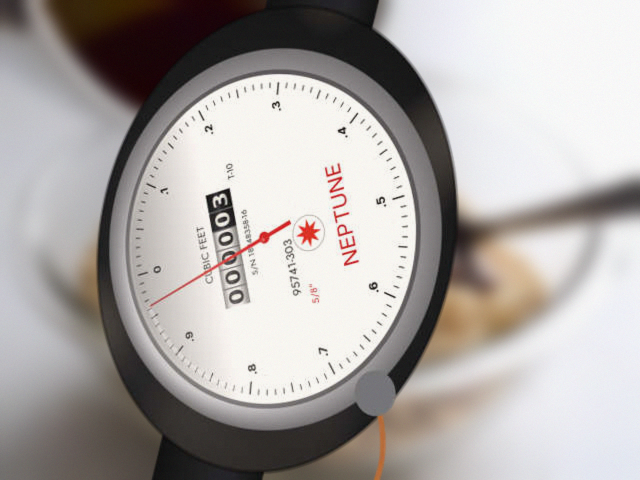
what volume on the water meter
2.96 ft³
